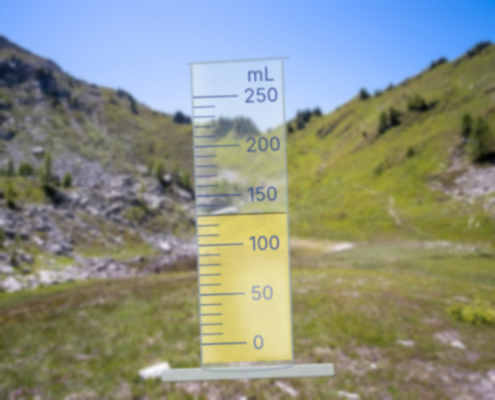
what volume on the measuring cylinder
130 mL
